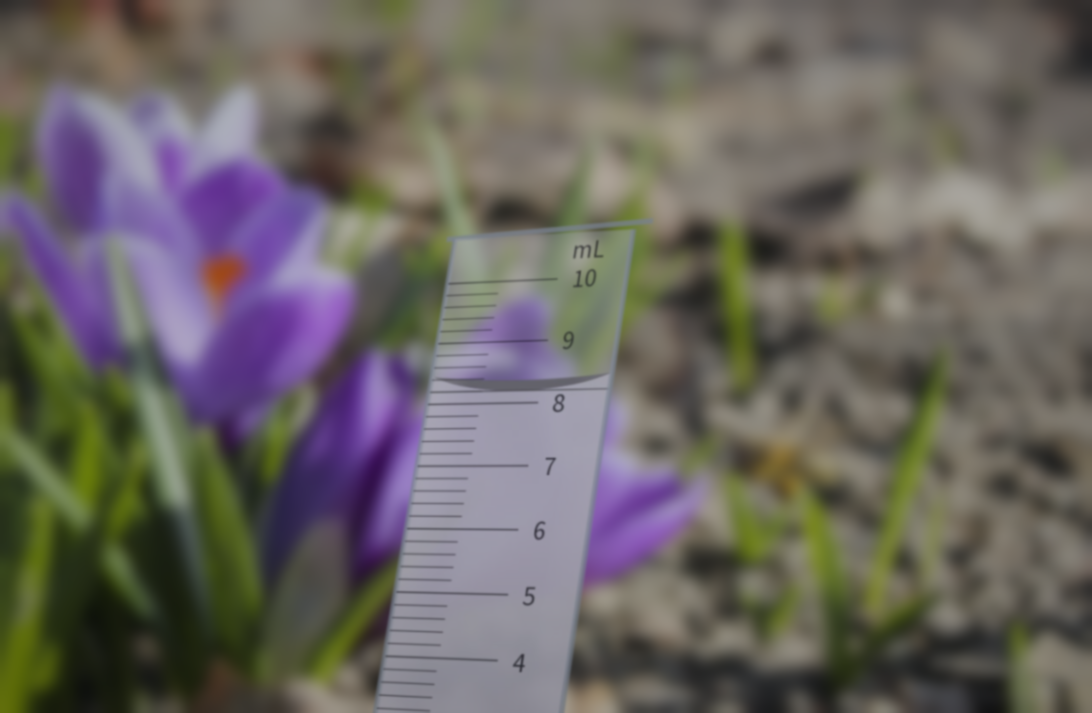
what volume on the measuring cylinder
8.2 mL
